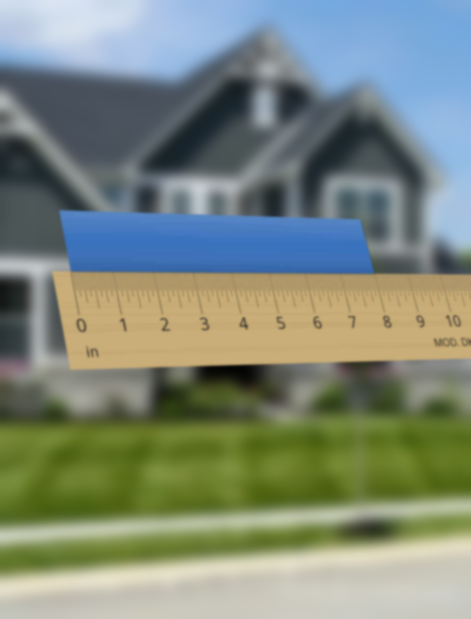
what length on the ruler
8 in
